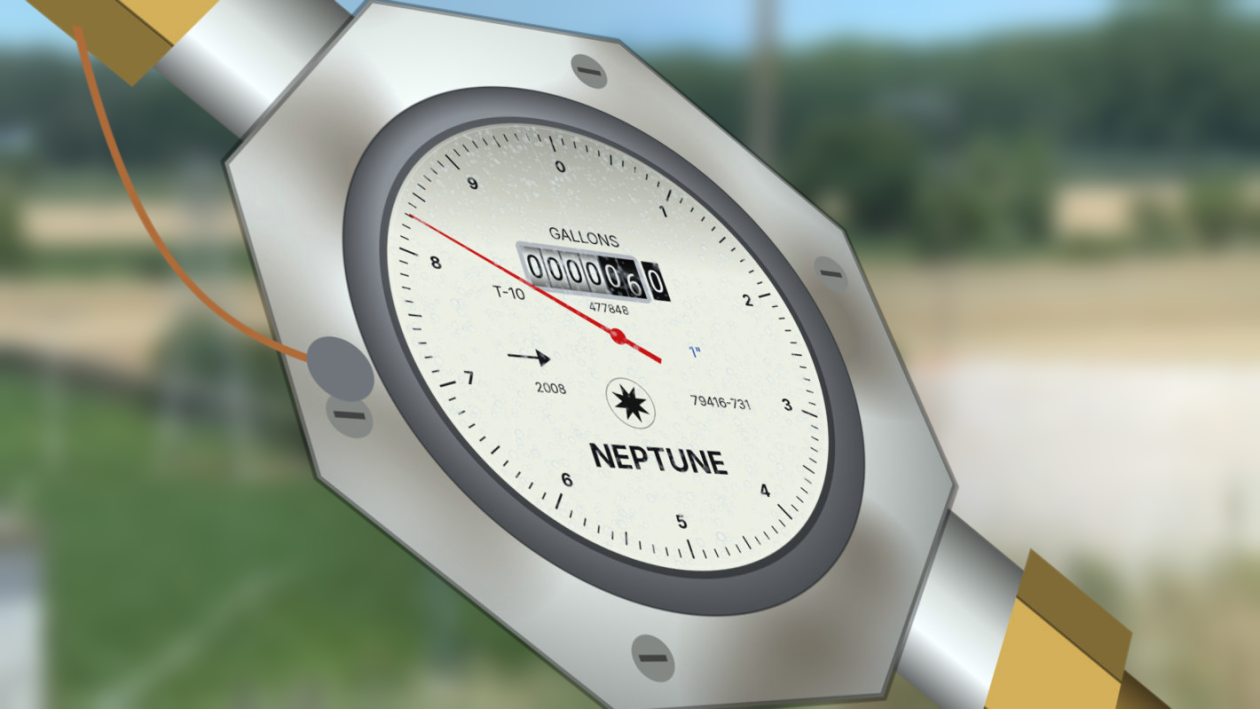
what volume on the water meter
58.3 gal
